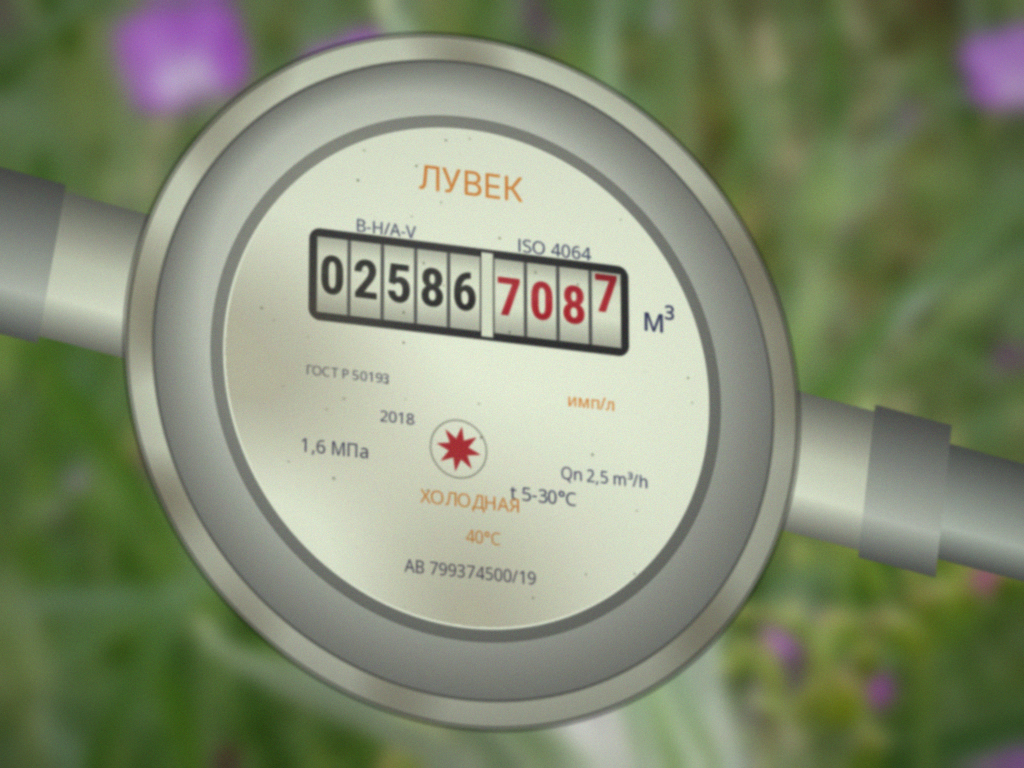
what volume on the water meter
2586.7087 m³
